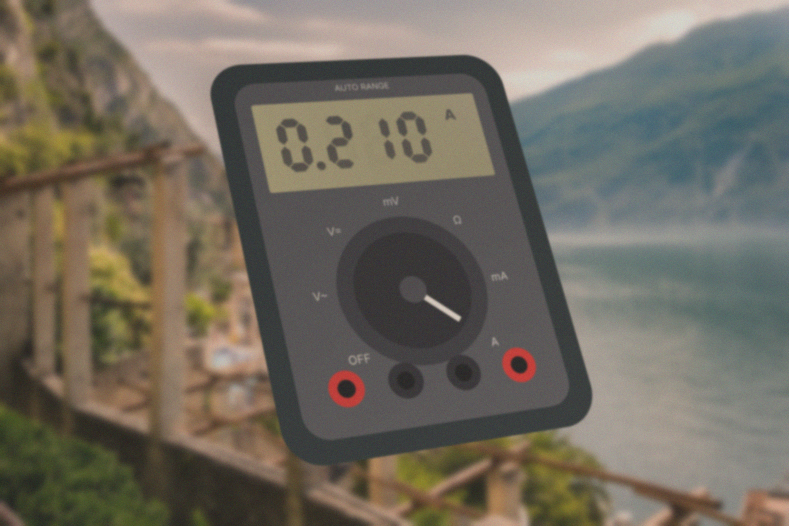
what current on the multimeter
0.210 A
